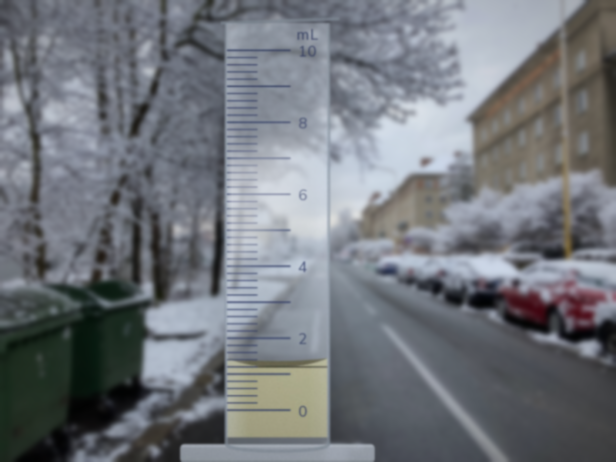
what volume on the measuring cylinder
1.2 mL
